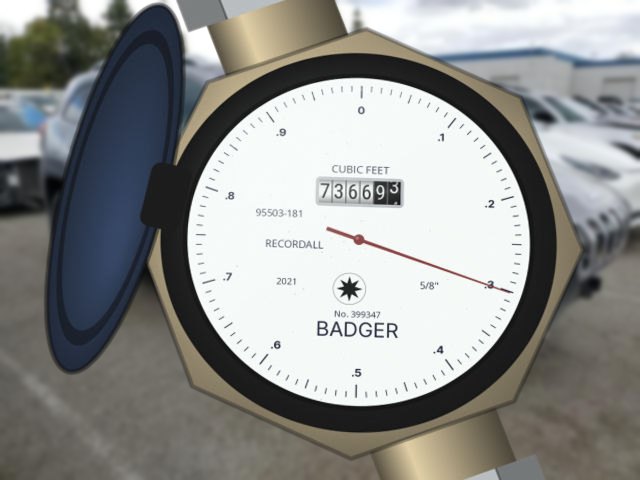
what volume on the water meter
736693.30 ft³
